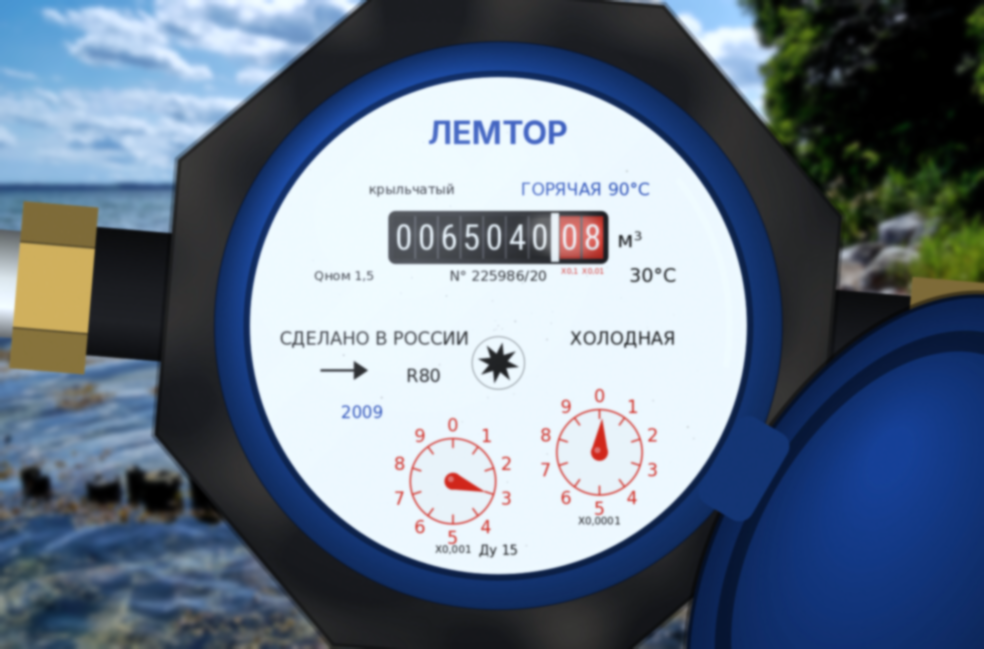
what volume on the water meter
65040.0830 m³
